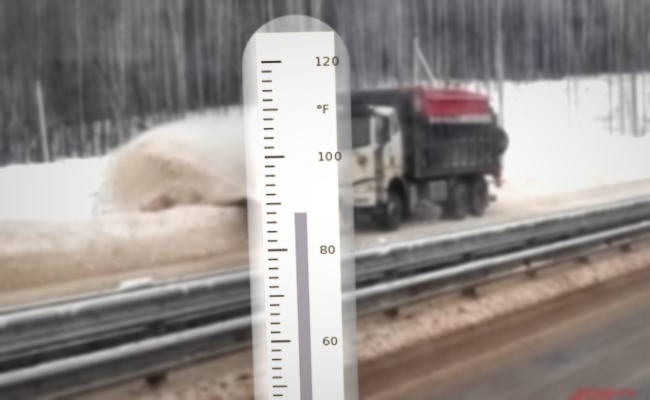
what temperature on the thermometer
88 °F
